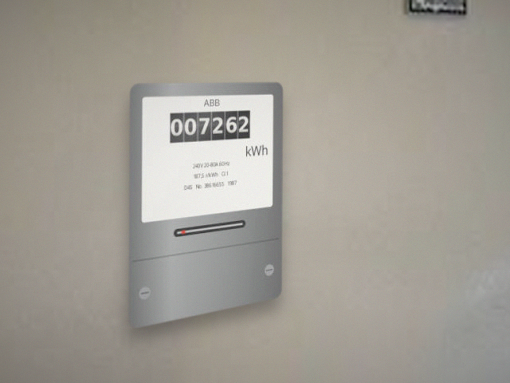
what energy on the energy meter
7262 kWh
